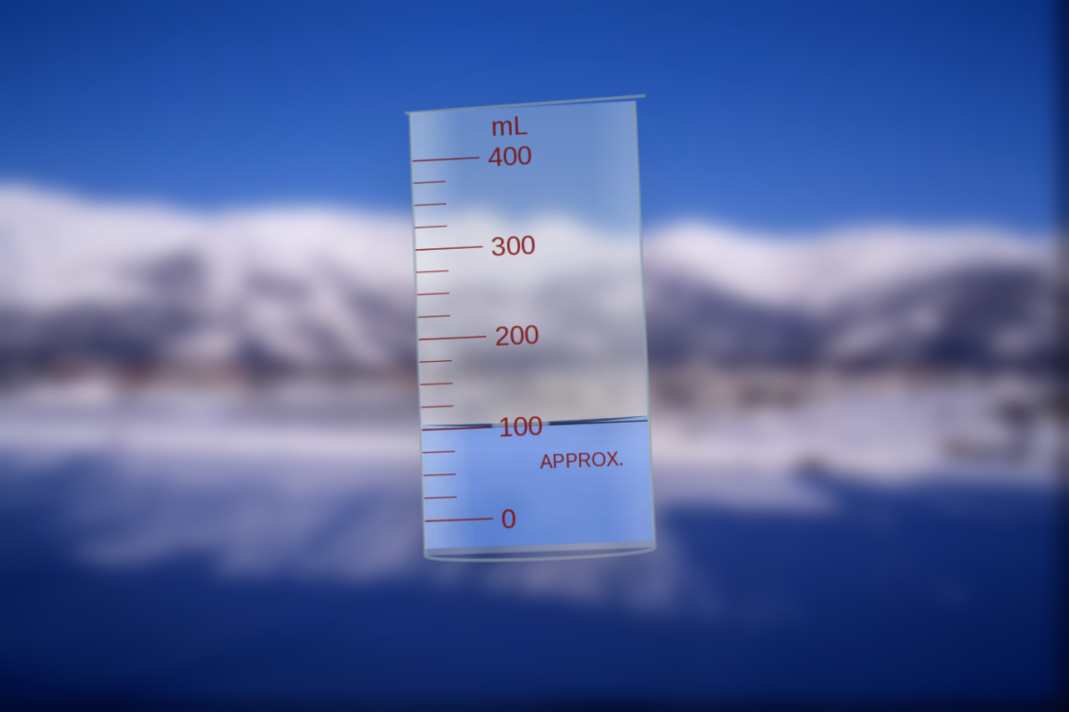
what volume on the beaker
100 mL
